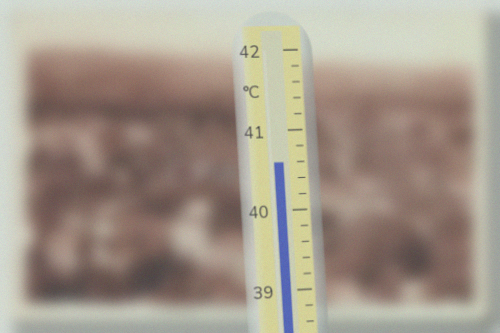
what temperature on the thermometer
40.6 °C
